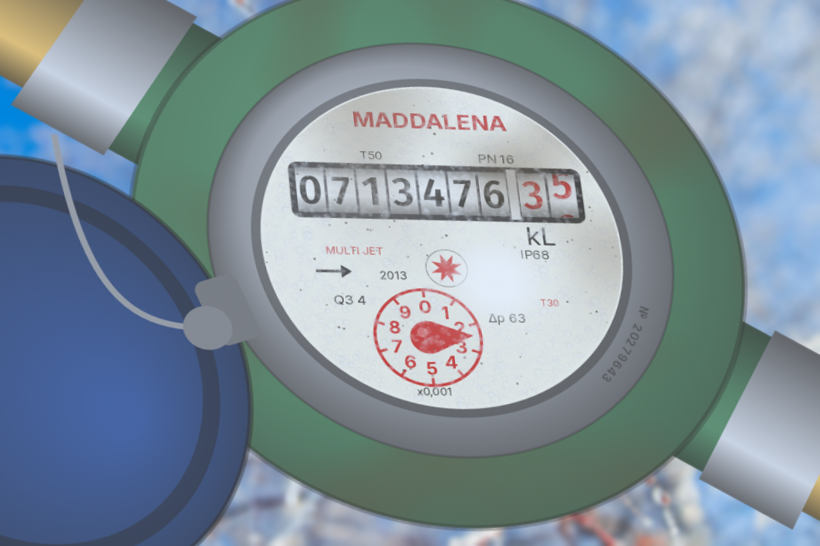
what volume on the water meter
713476.352 kL
